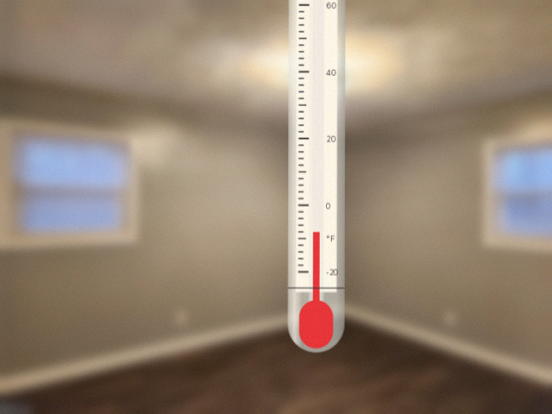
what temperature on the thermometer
-8 °F
